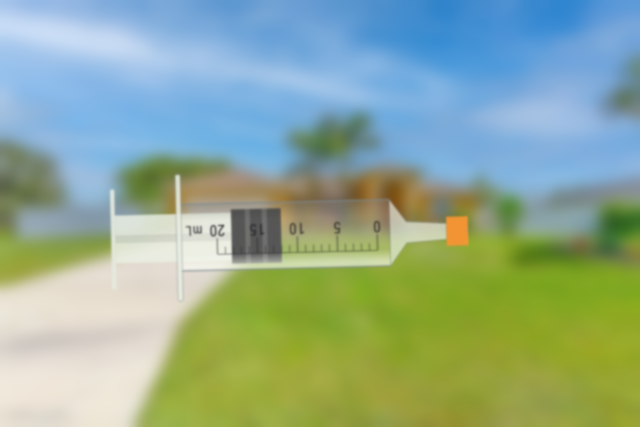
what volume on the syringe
12 mL
